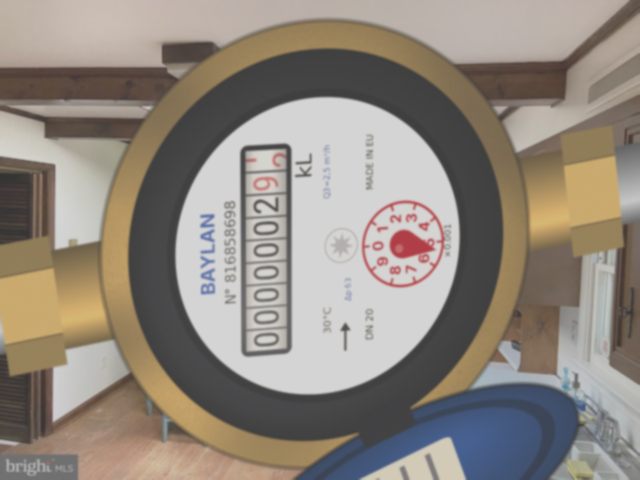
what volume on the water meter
2.915 kL
